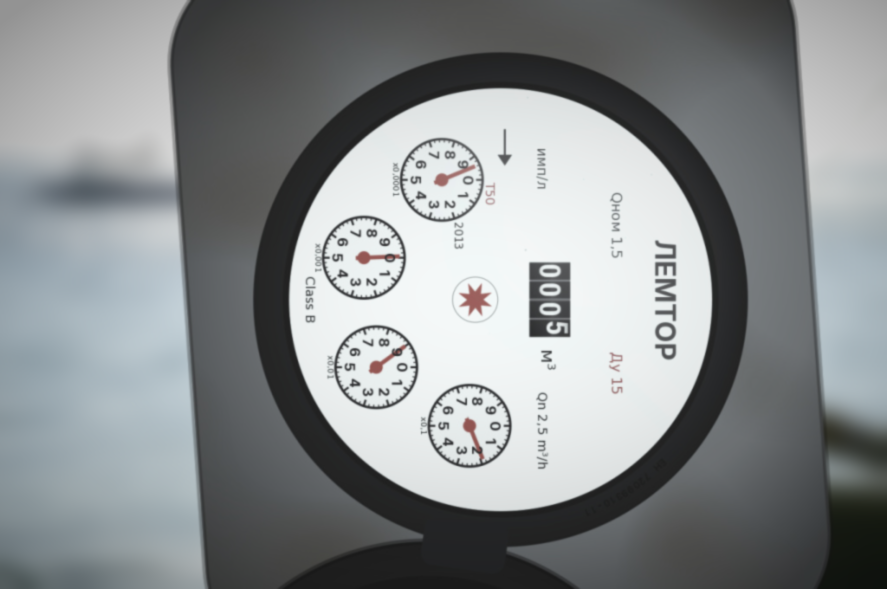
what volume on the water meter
5.1899 m³
